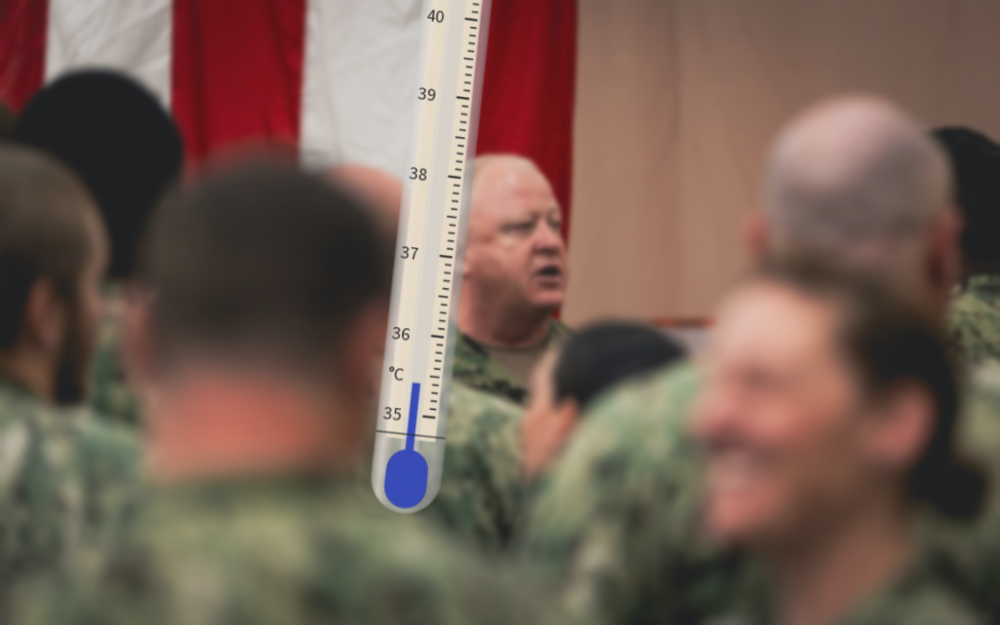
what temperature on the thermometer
35.4 °C
